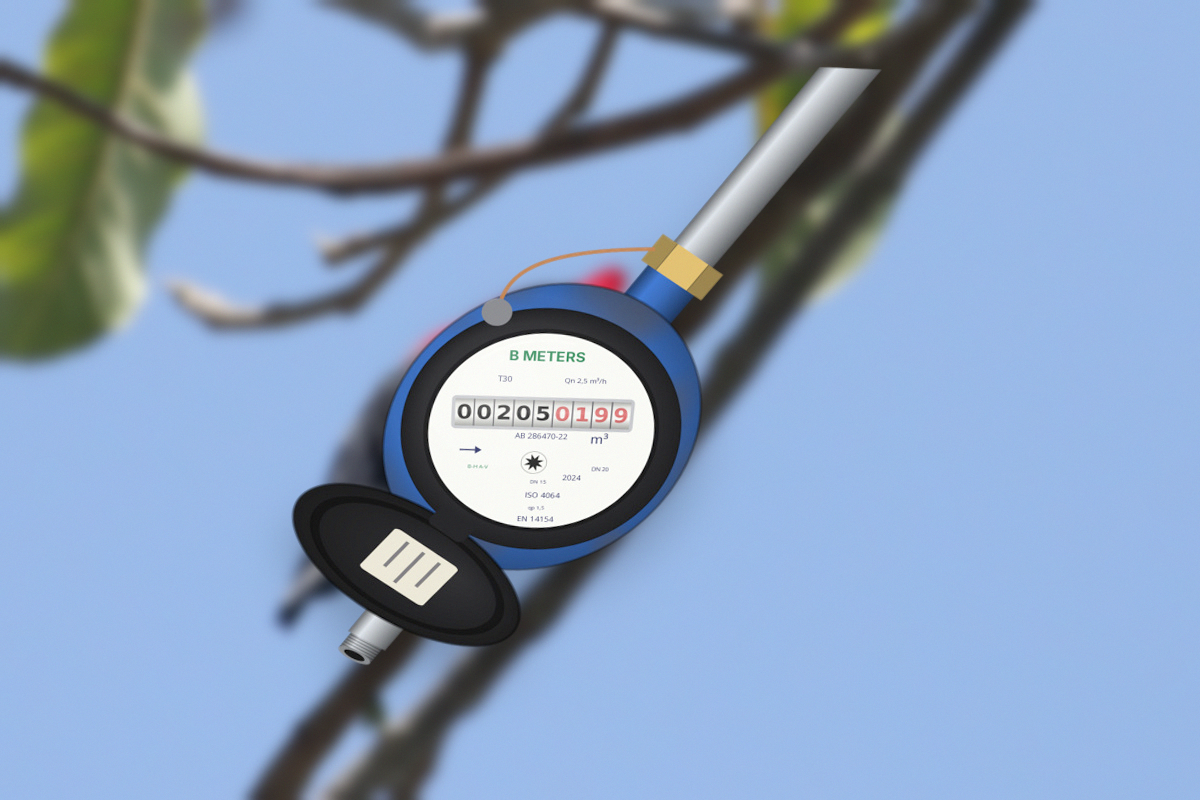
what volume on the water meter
205.0199 m³
